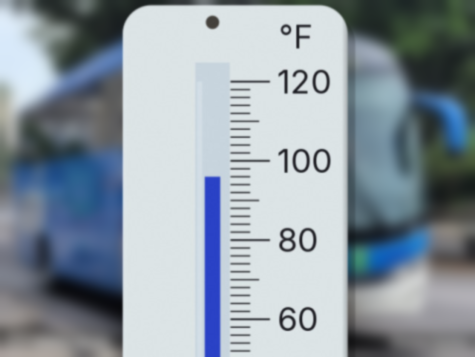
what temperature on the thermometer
96 °F
